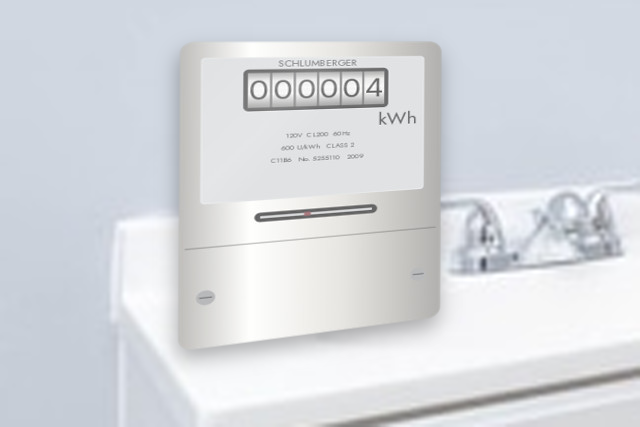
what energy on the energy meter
4 kWh
